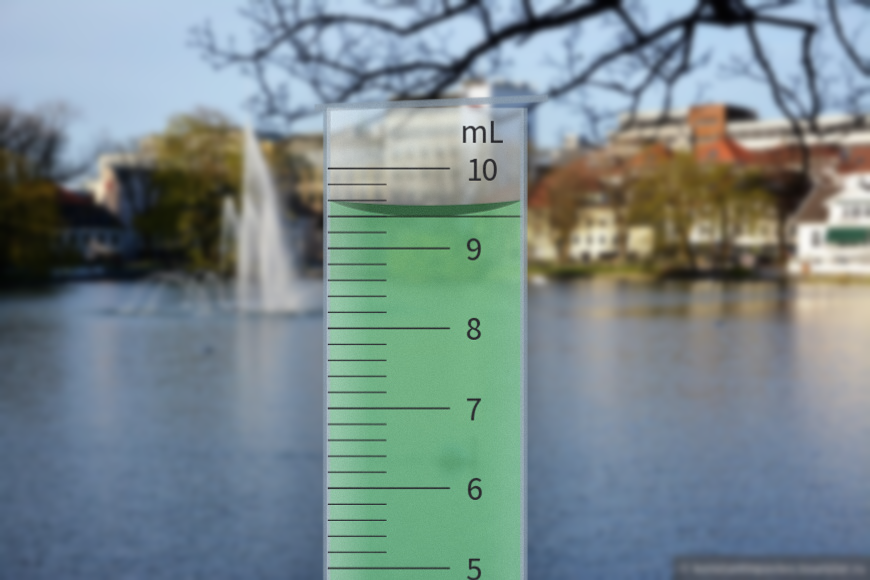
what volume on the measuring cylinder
9.4 mL
